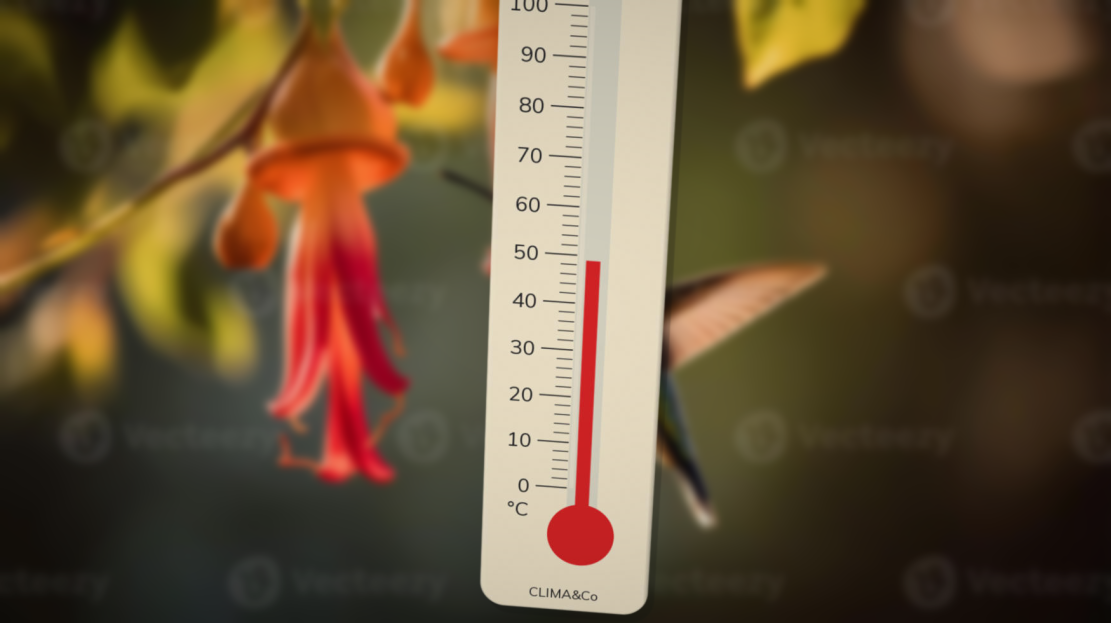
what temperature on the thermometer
49 °C
